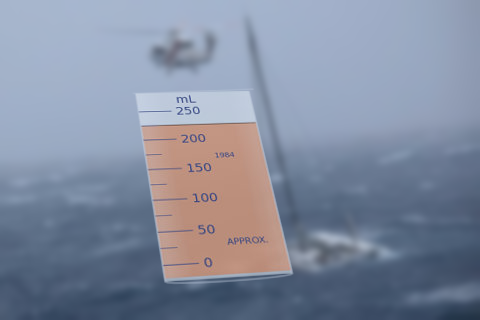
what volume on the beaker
225 mL
